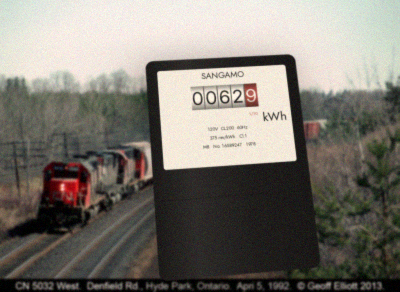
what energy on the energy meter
62.9 kWh
